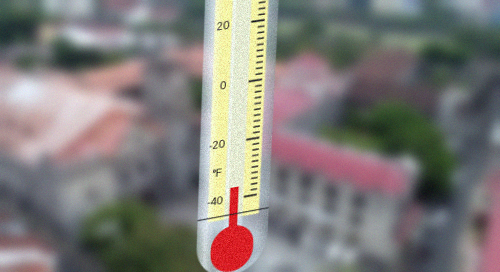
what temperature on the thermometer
-36 °F
